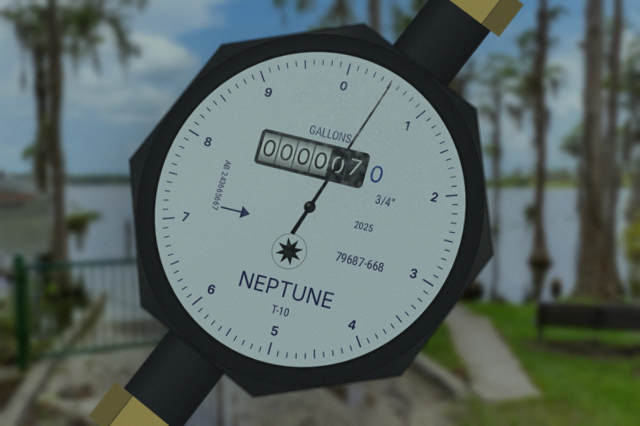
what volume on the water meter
70.5 gal
